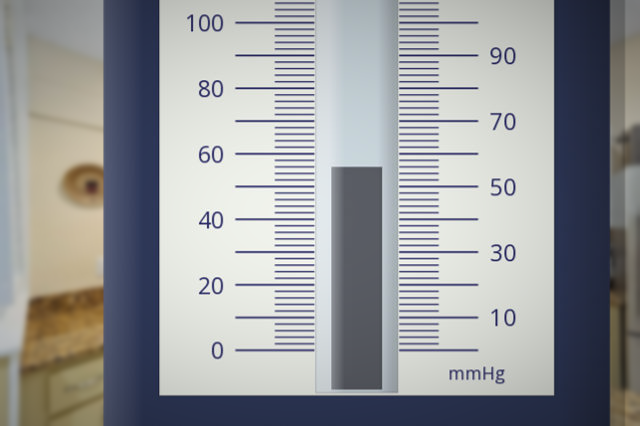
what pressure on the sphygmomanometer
56 mmHg
